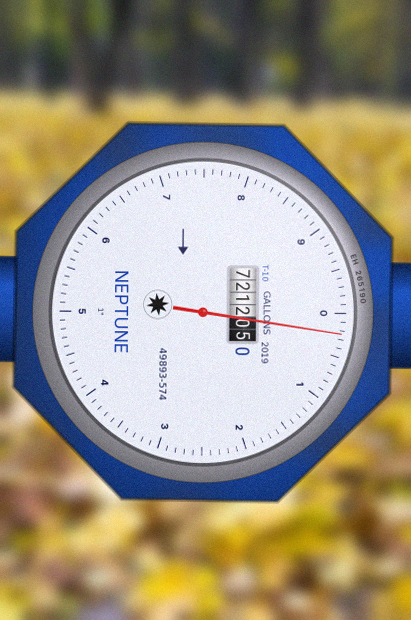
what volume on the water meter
7212050.2 gal
